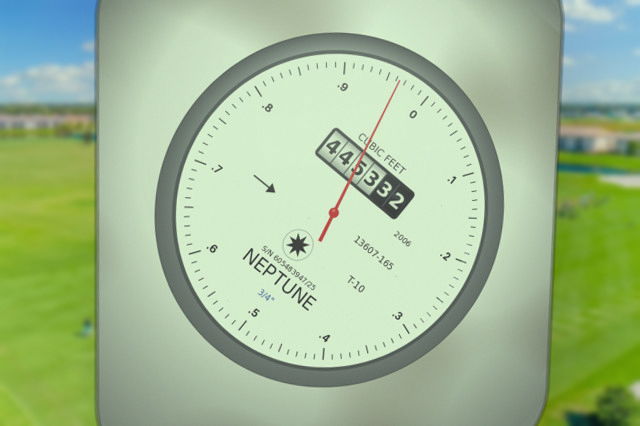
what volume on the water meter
445331.96 ft³
